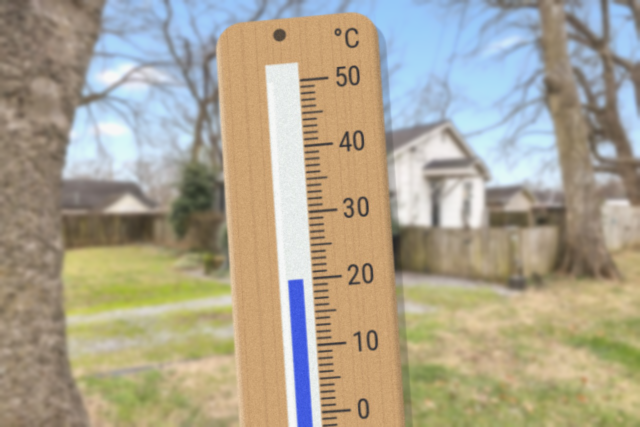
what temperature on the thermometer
20 °C
